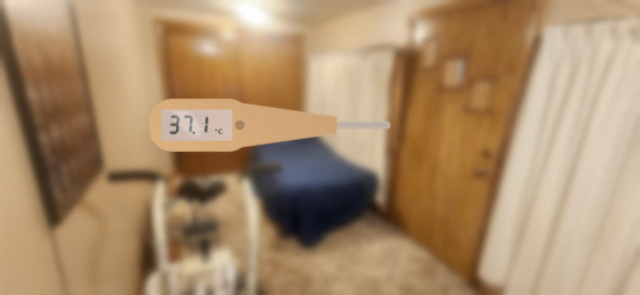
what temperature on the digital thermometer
37.1 °C
